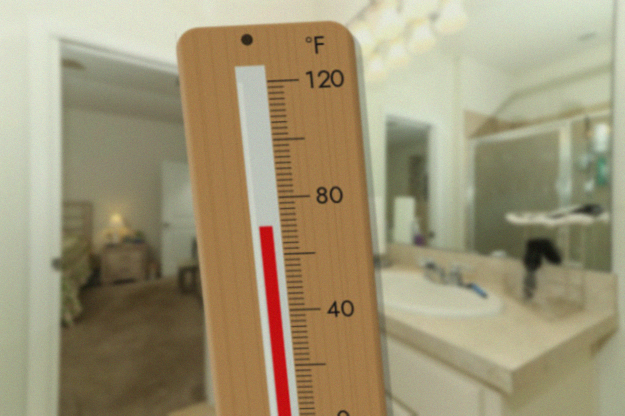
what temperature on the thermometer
70 °F
